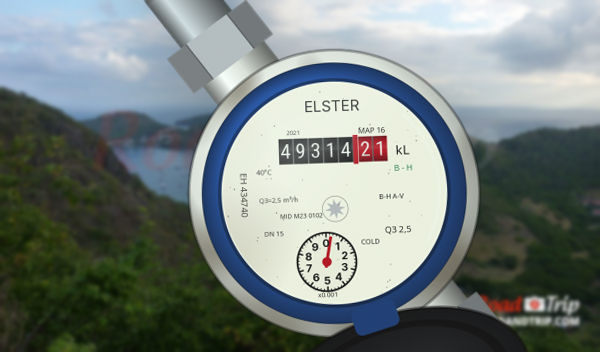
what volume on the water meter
49314.210 kL
